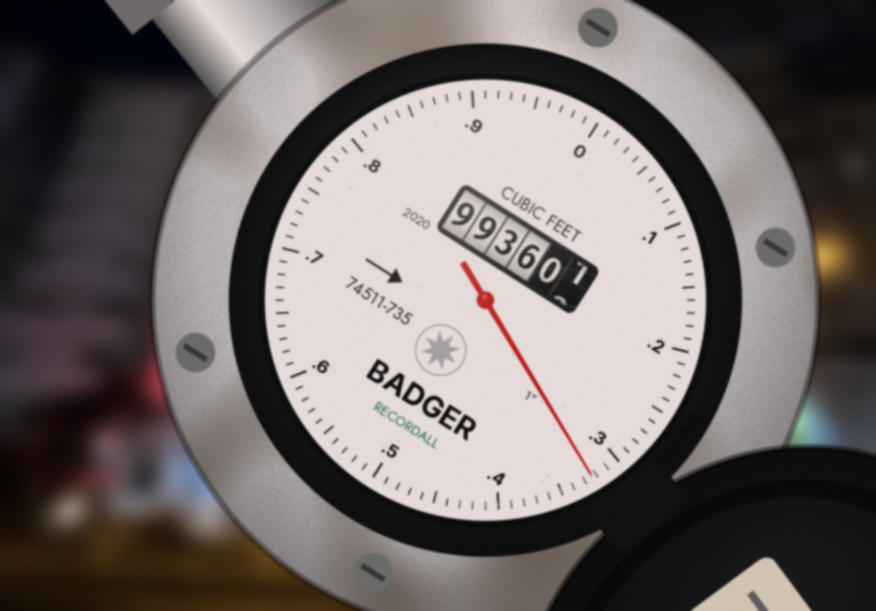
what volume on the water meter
993601.32 ft³
